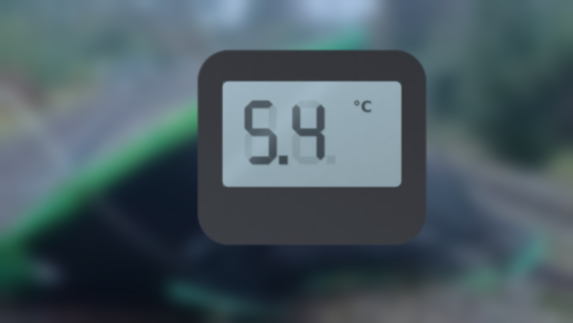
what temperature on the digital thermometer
5.4 °C
